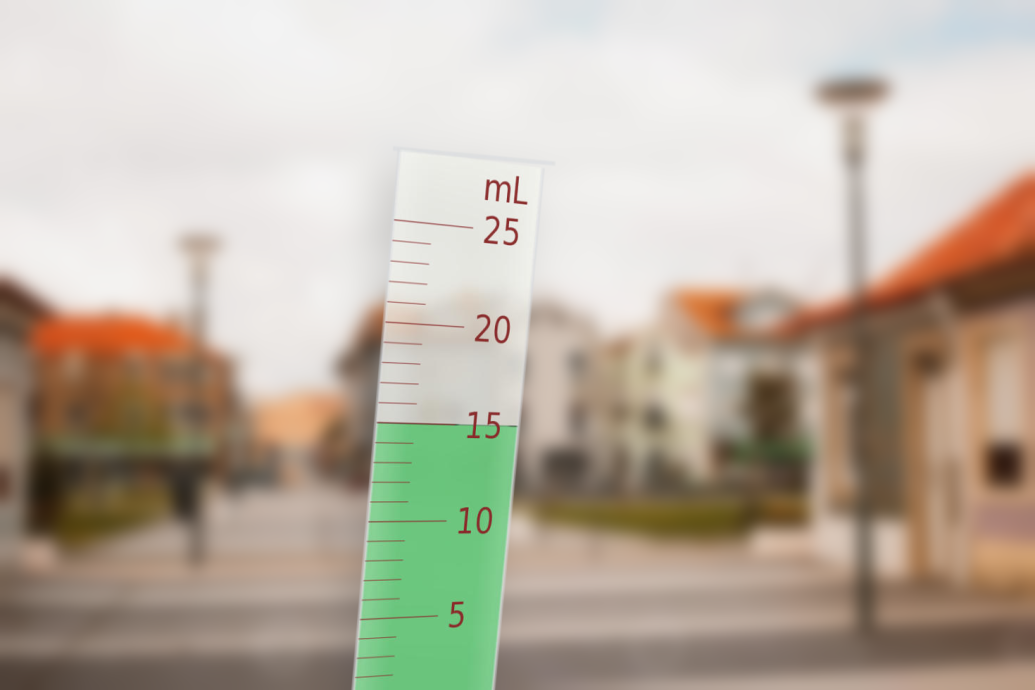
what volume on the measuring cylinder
15 mL
